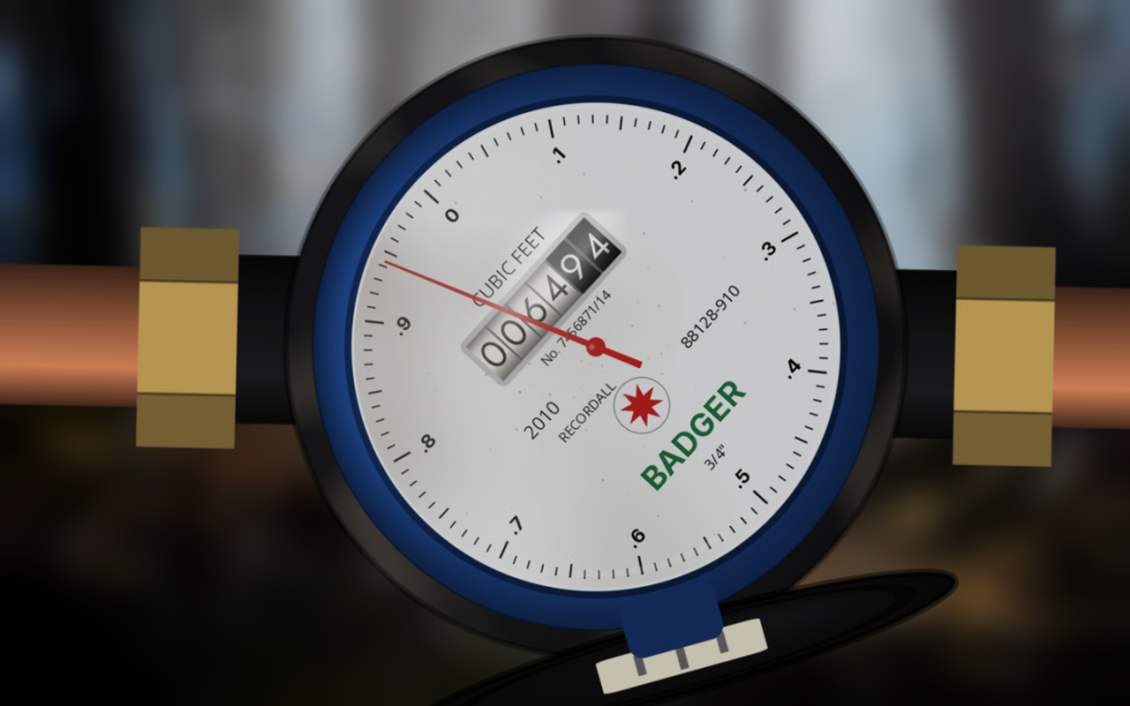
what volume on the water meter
6493.94 ft³
